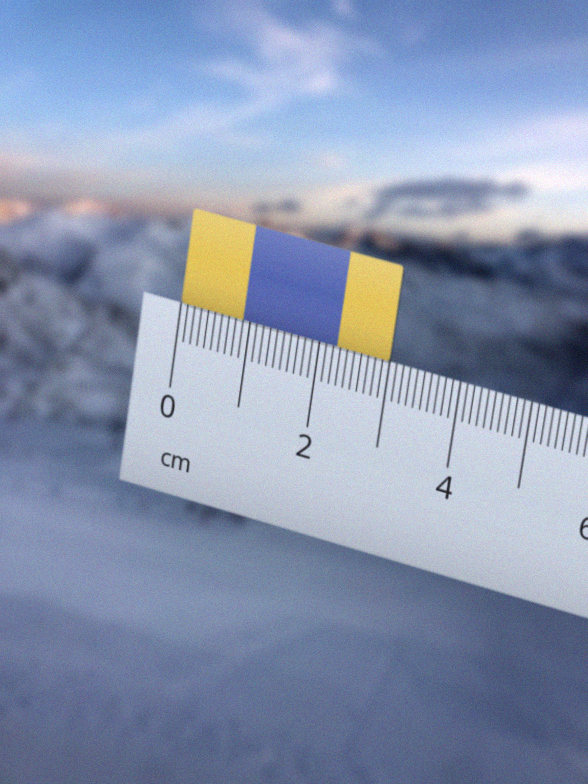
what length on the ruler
3 cm
